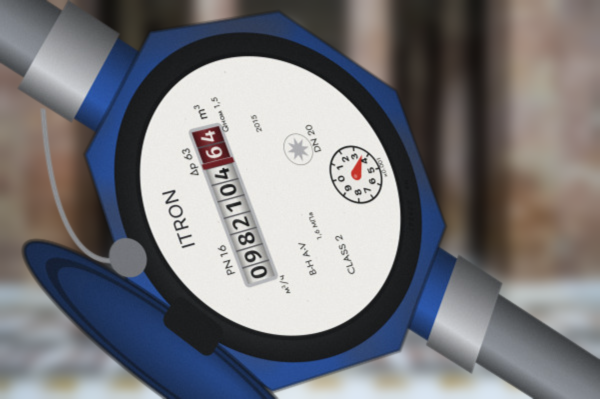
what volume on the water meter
982104.643 m³
